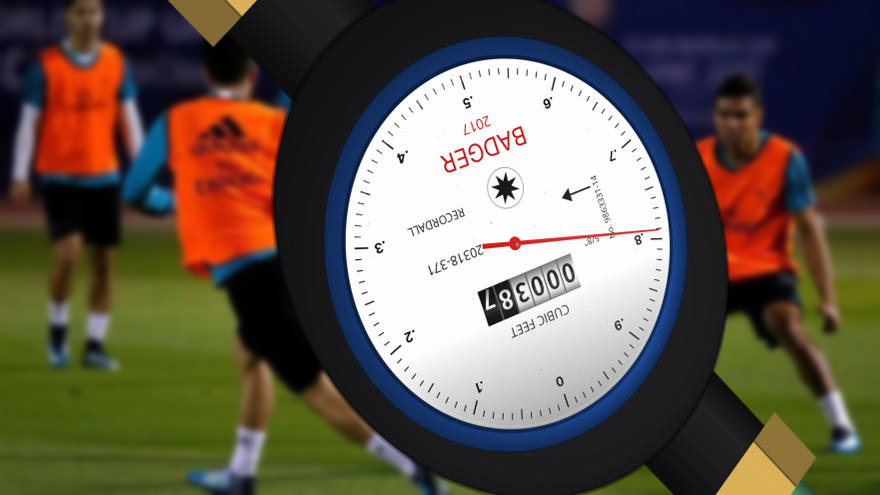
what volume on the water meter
386.79 ft³
